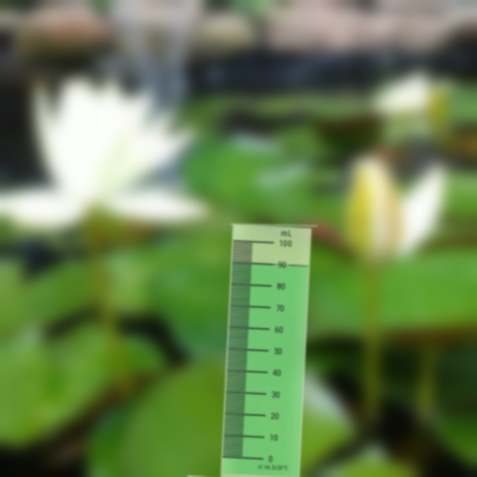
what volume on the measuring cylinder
90 mL
